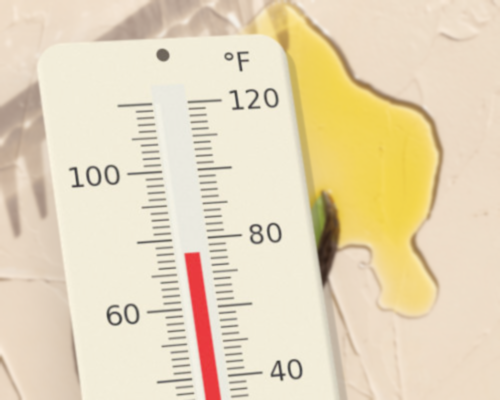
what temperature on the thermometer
76 °F
